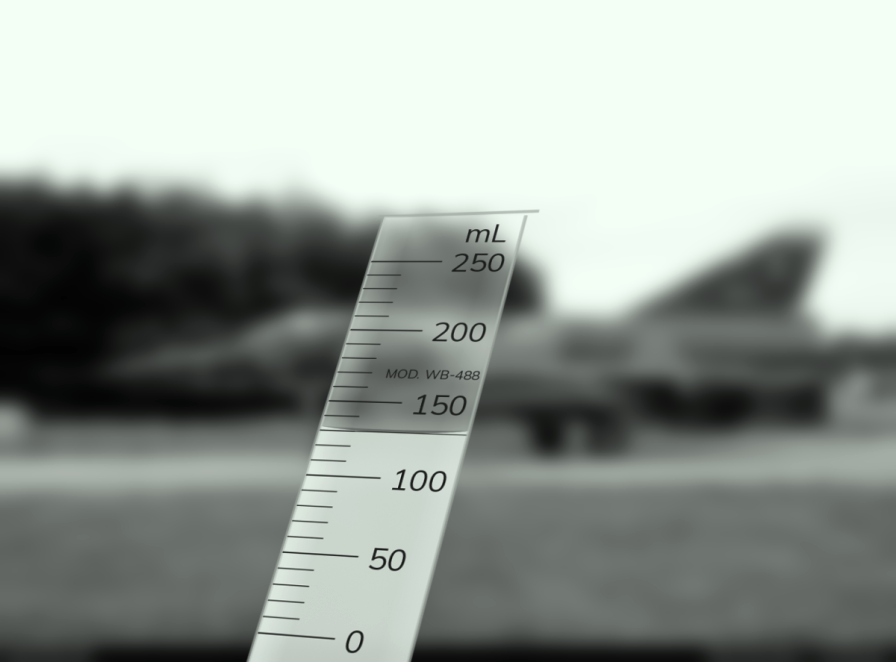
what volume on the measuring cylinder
130 mL
